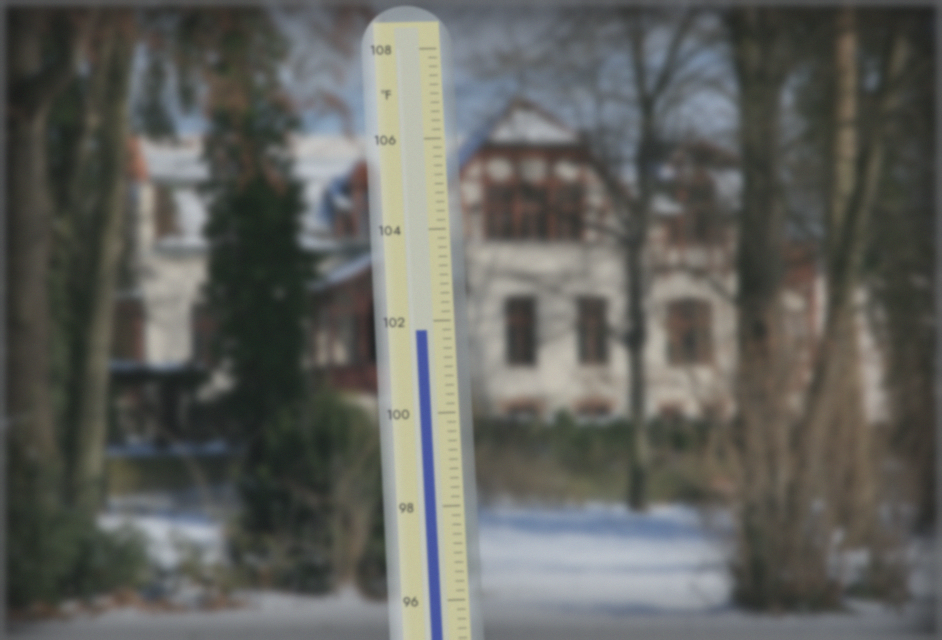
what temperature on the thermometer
101.8 °F
